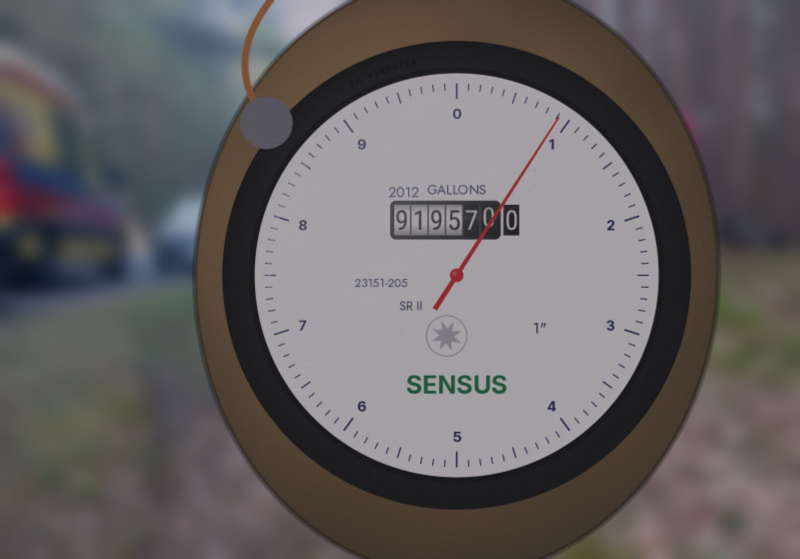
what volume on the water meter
9195700.9 gal
